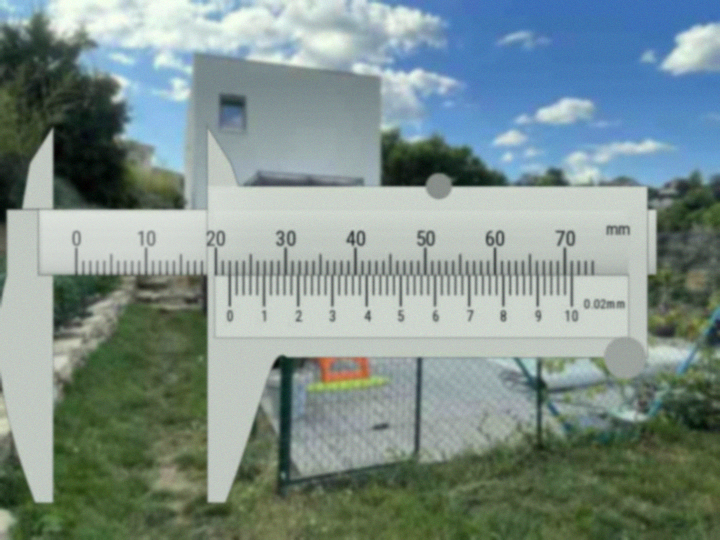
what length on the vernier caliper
22.0 mm
